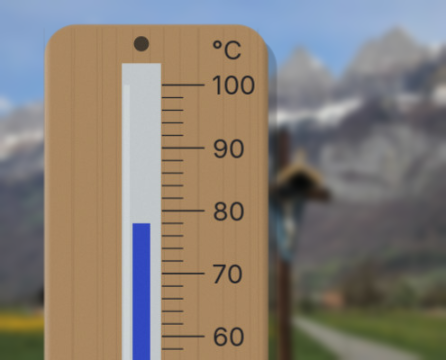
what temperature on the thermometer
78 °C
